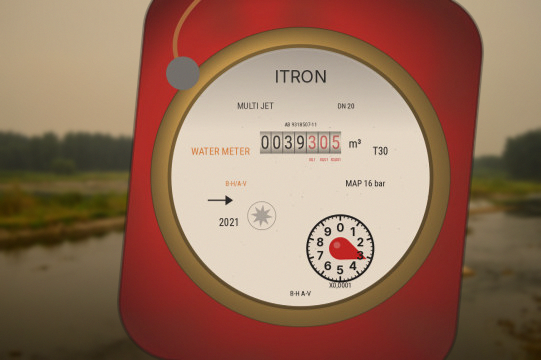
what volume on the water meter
39.3053 m³
